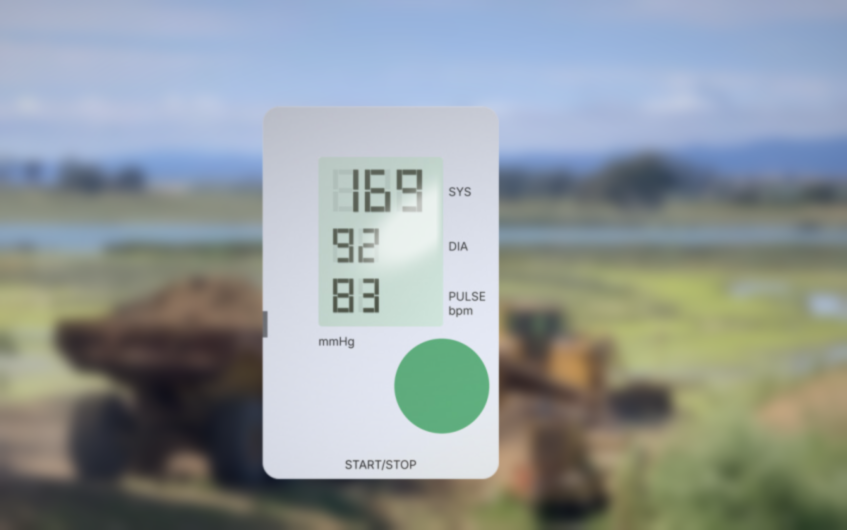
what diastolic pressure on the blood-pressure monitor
92 mmHg
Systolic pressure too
169 mmHg
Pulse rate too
83 bpm
